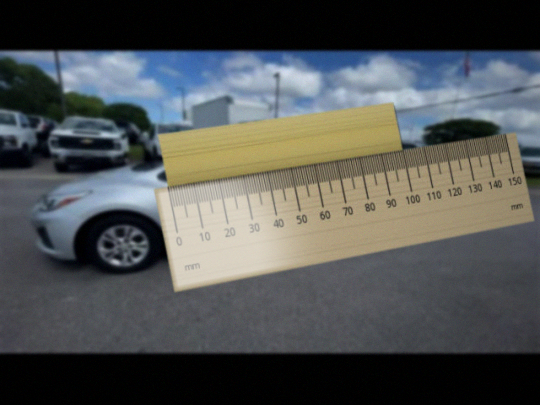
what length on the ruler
100 mm
